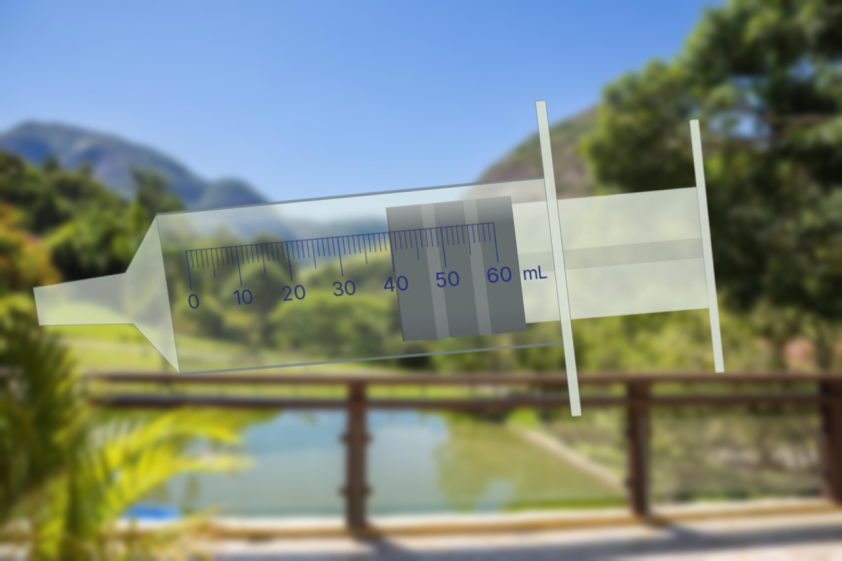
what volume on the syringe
40 mL
